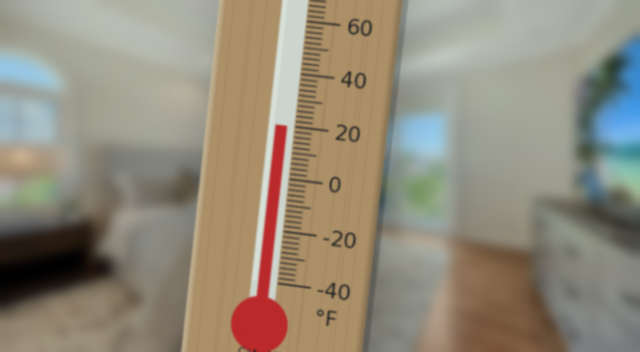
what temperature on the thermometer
20 °F
